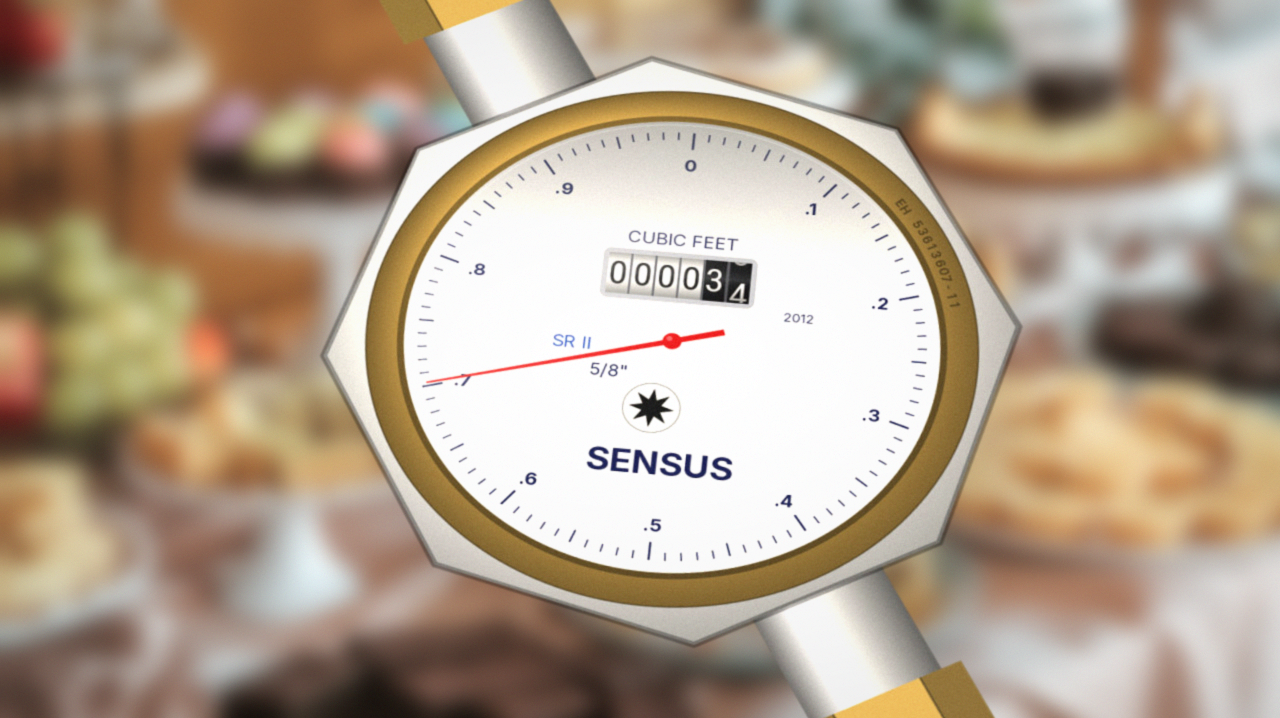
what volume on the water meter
33.70 ft³
